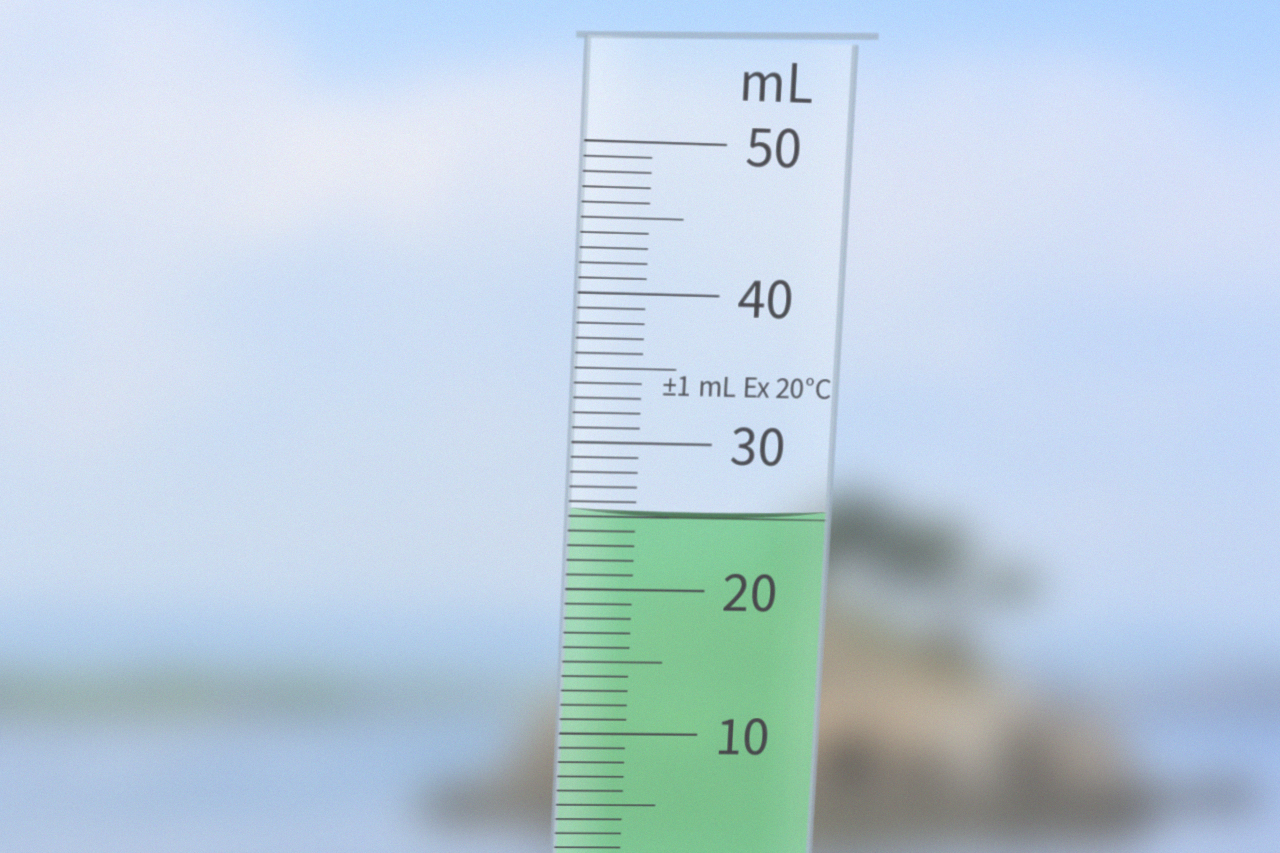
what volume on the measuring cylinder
25 mL
